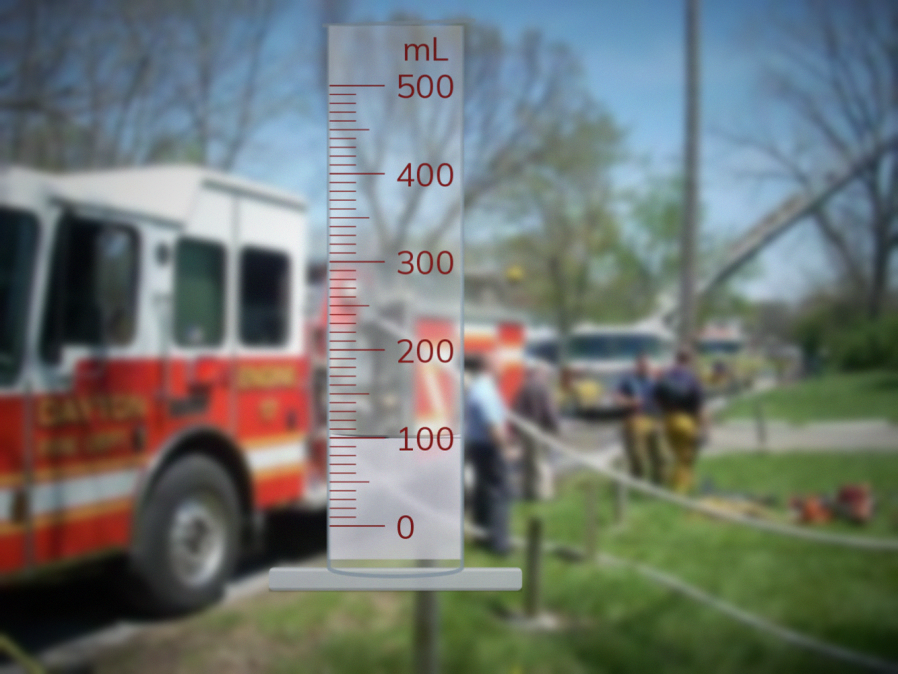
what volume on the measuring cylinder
100 mL
